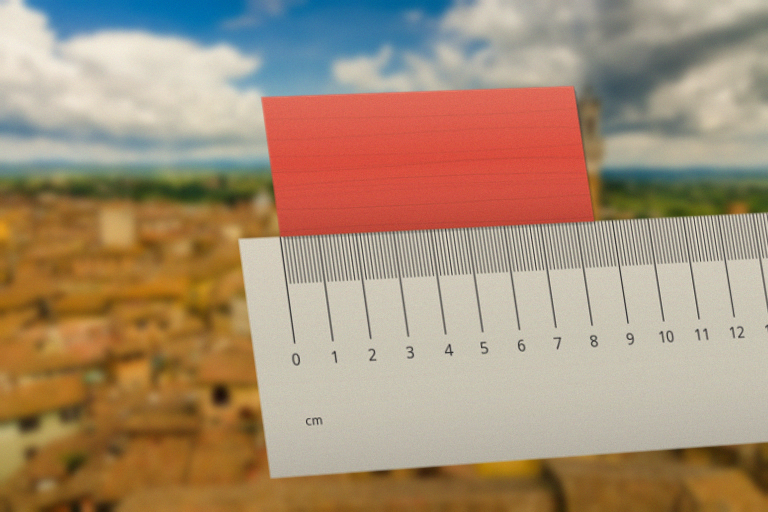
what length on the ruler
8.5 cm
